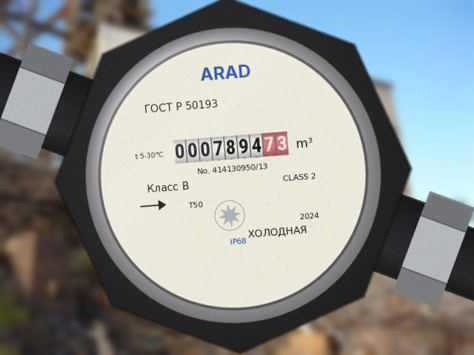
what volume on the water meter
7894.73 m³
